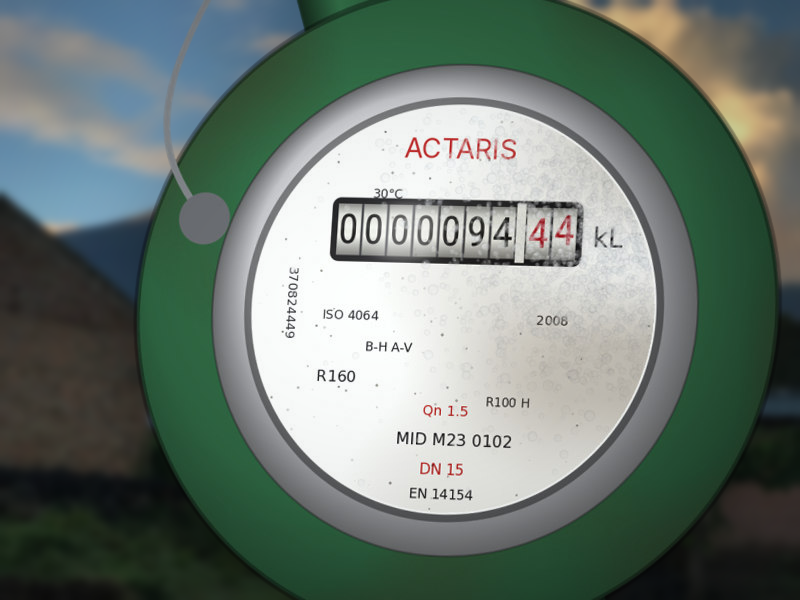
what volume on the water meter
94.44 kL
